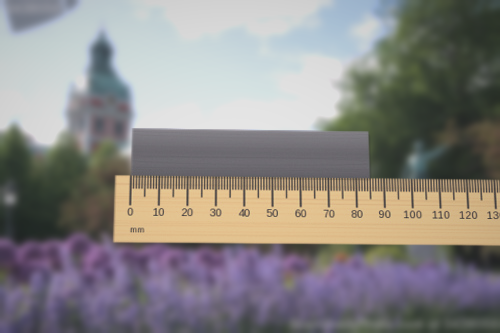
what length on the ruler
85 mm
